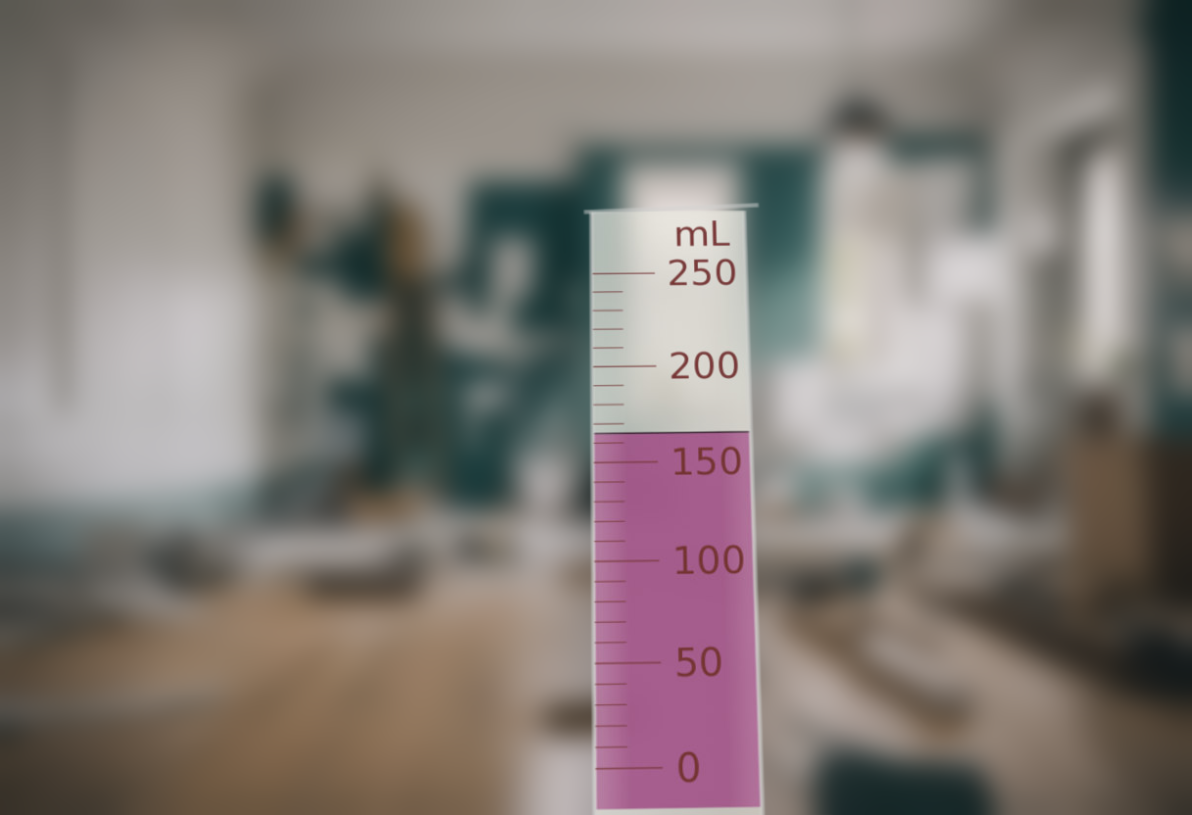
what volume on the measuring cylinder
165 mL
